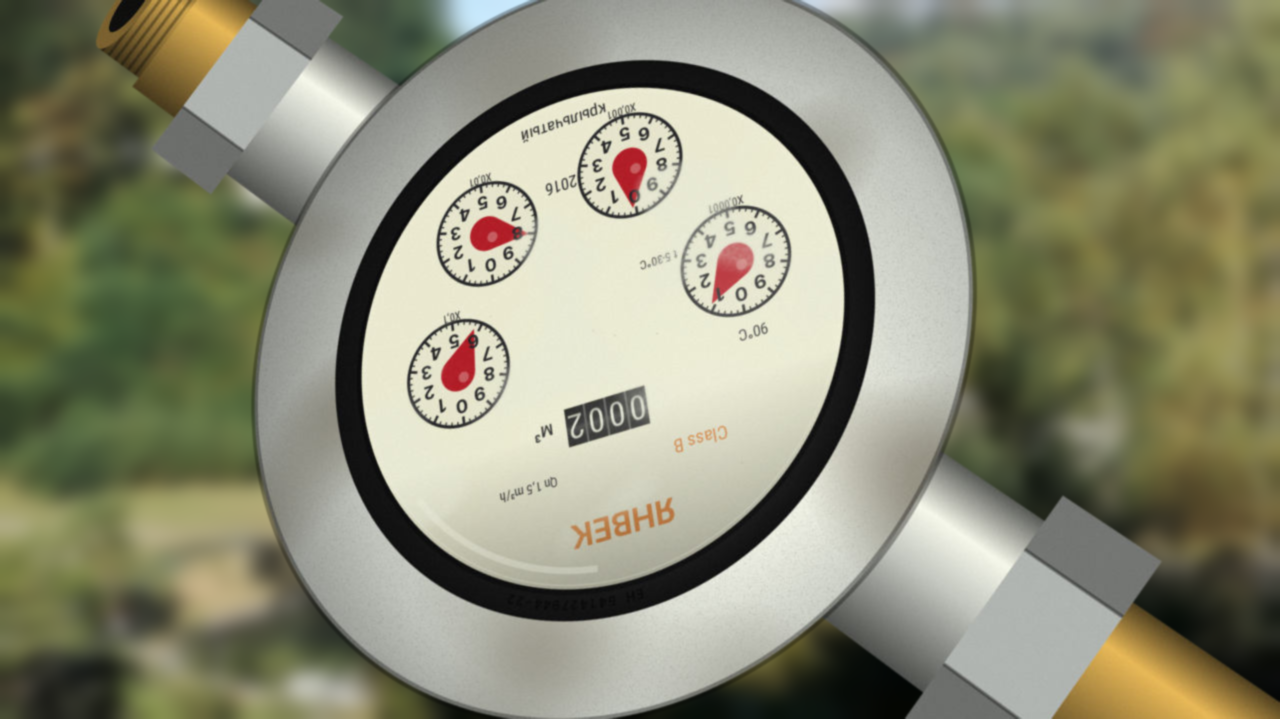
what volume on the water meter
2.5801 m³
